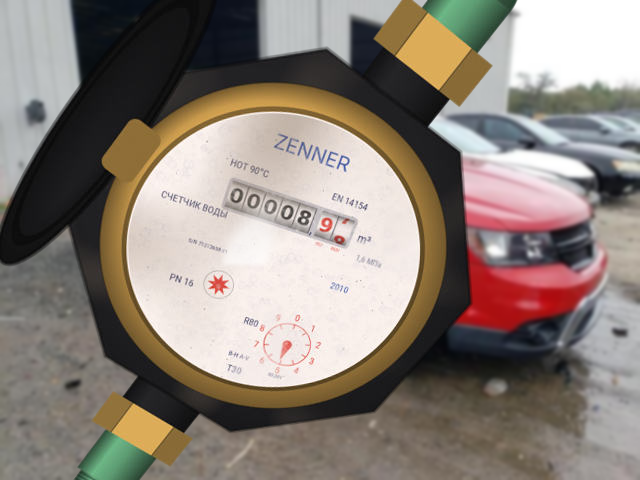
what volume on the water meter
8.975 m³
